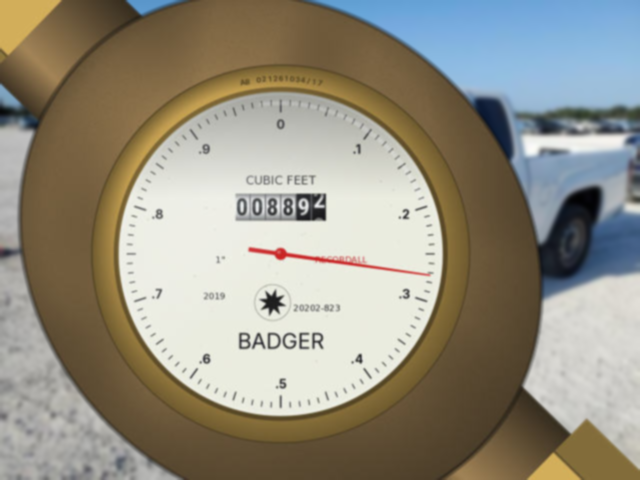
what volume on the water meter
8892.27 ft³
